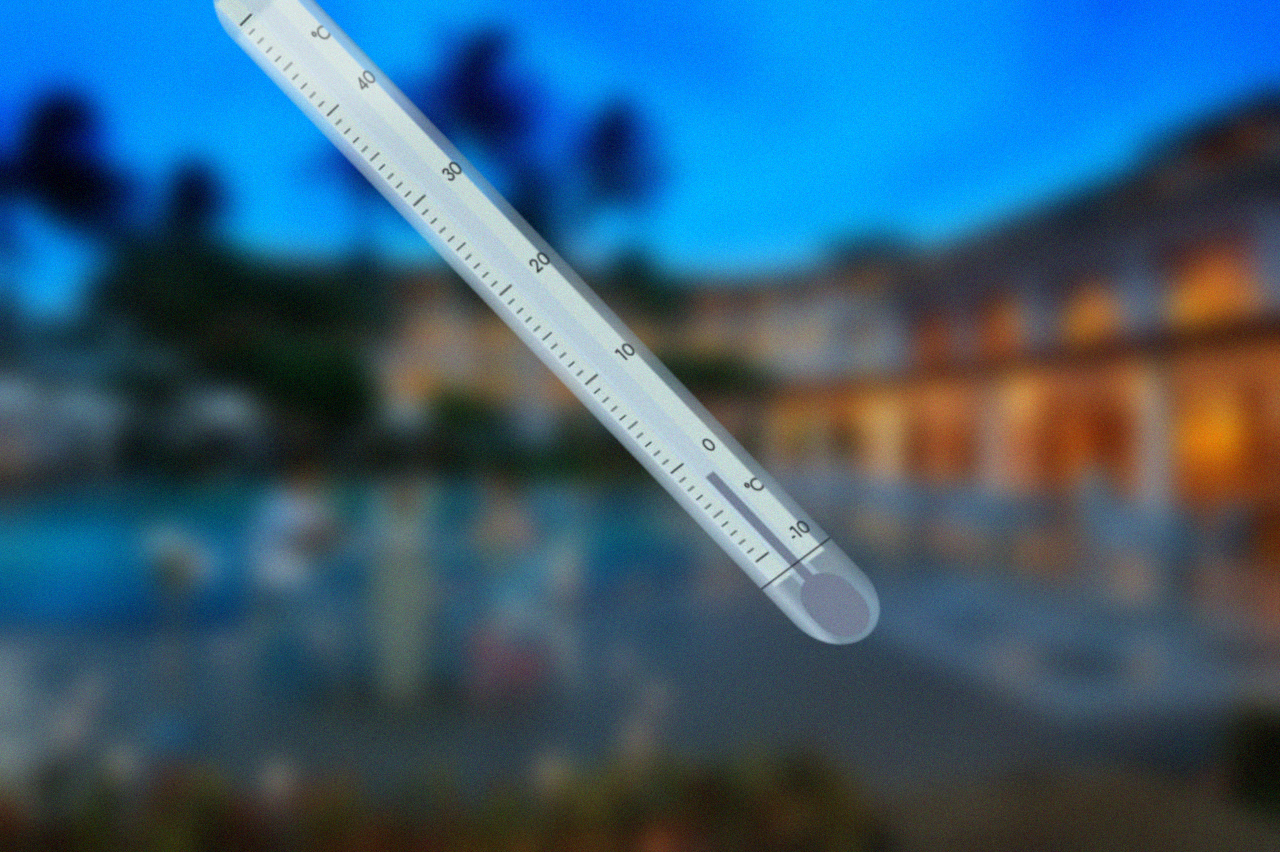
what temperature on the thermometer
-2 °C
